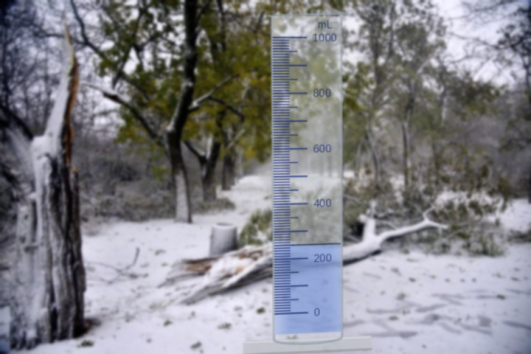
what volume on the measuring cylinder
250 mL
